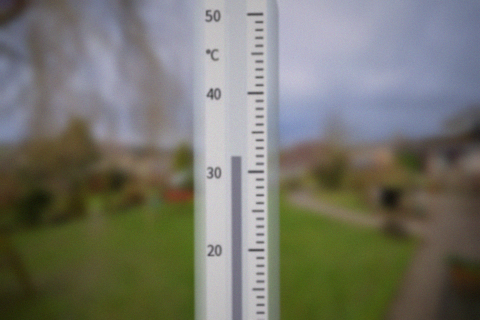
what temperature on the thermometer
32 °C
